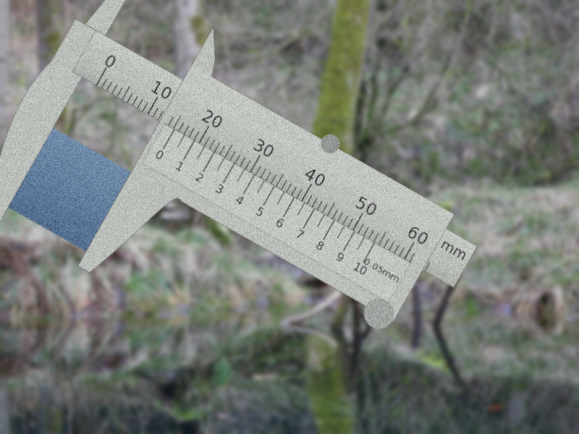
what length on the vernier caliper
15.2 mm
